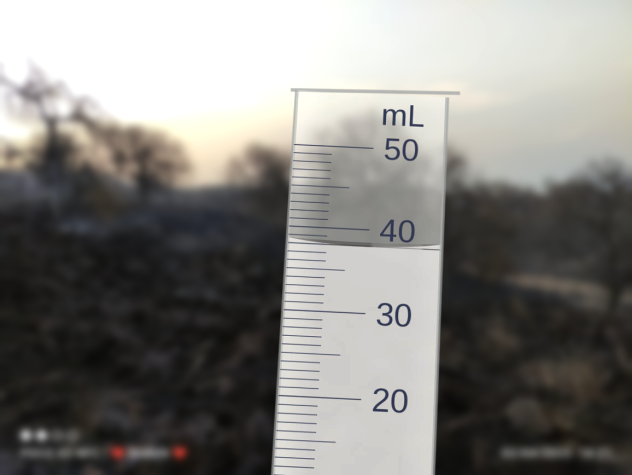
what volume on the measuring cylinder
38 mL
